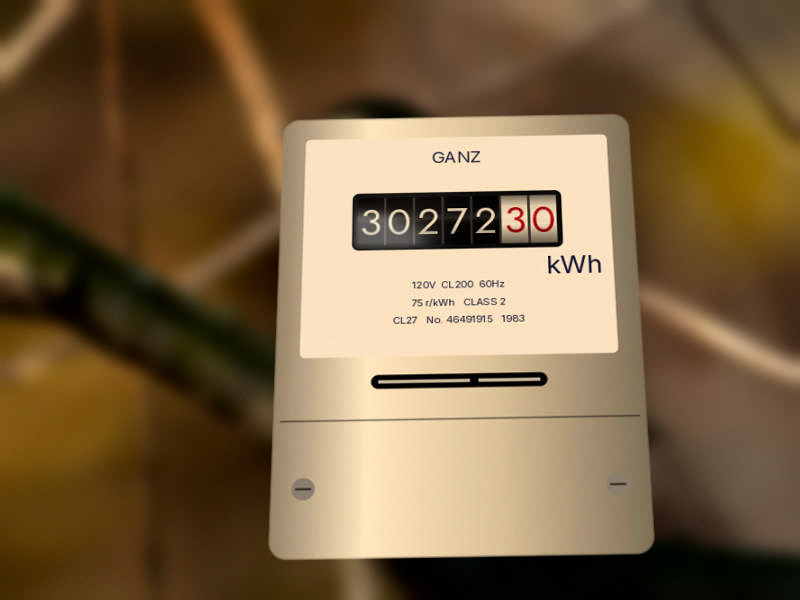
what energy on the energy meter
30272.30 kWh
